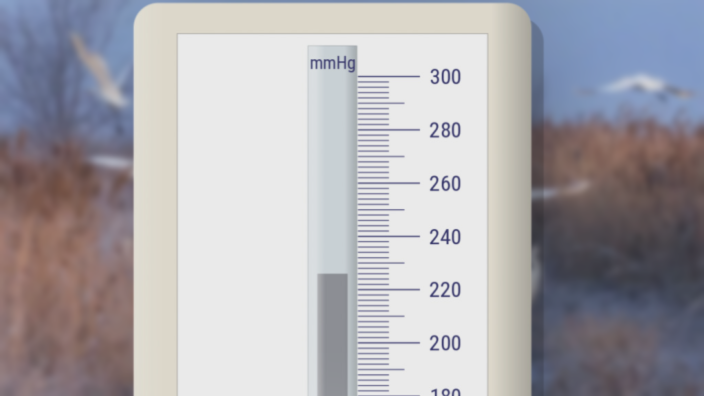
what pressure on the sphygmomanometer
226 mmHg
